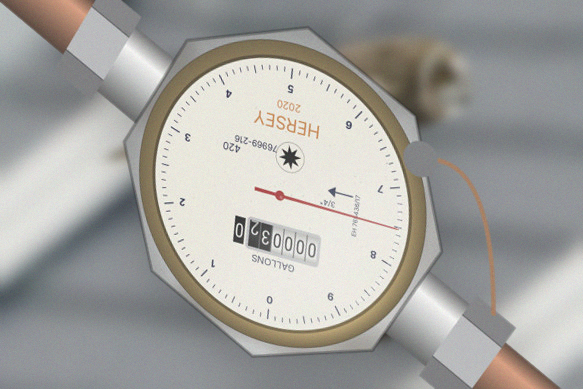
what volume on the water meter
317.5 gal
